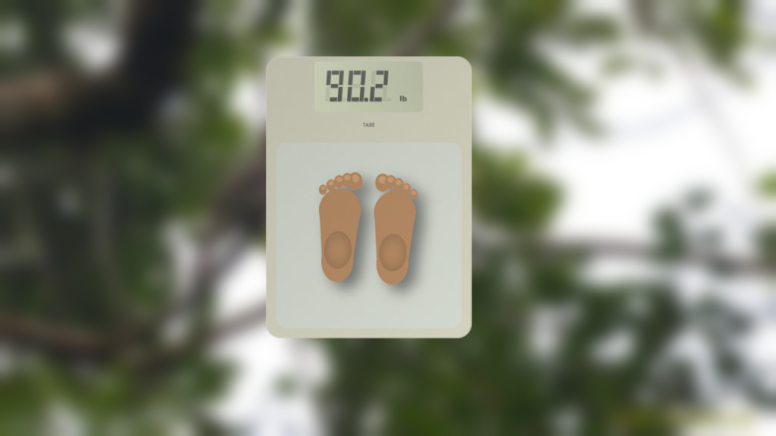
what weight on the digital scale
90.2 lb
